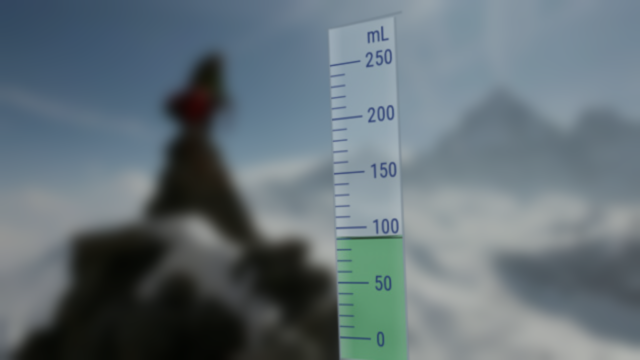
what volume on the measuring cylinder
90 mL
